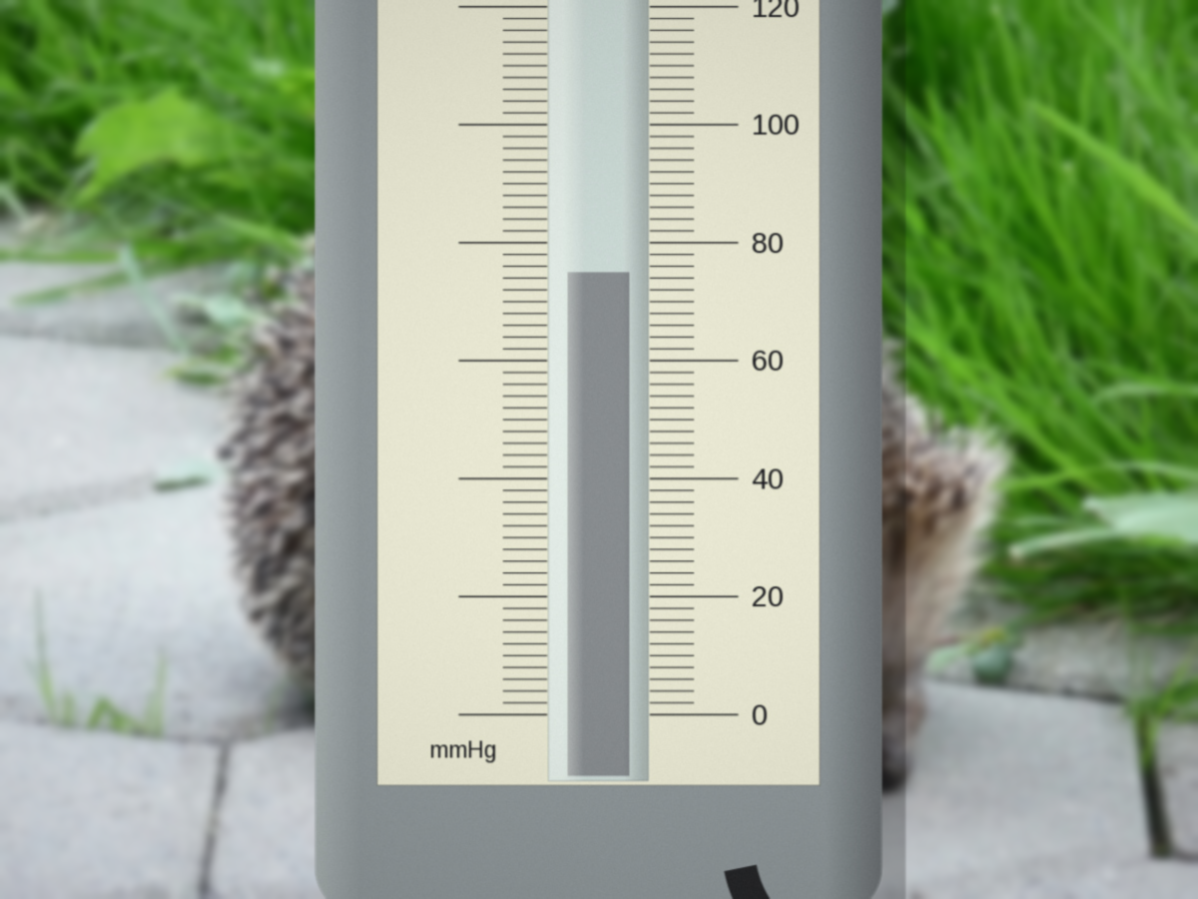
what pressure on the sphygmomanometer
75 mmHg
